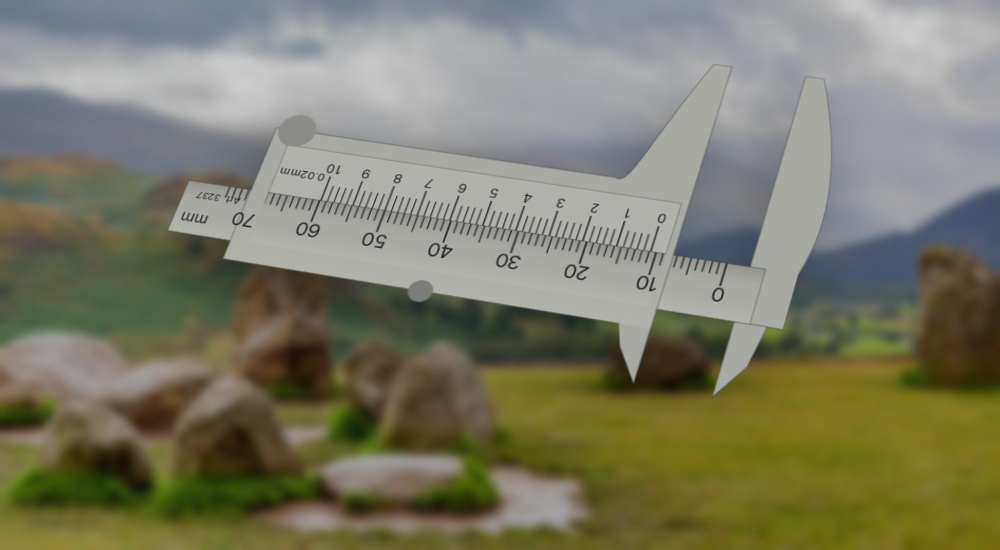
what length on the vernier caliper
10.8 mm
